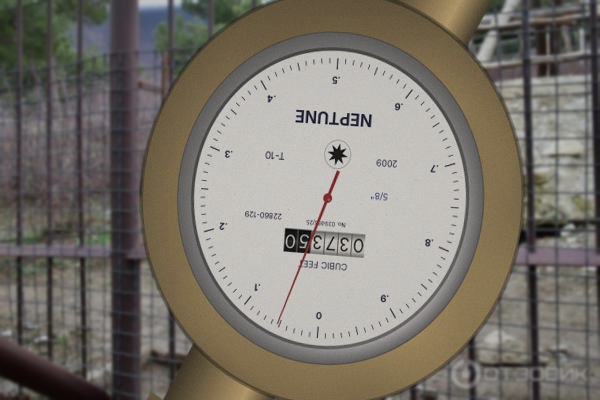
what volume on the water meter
37350.05 ft³
